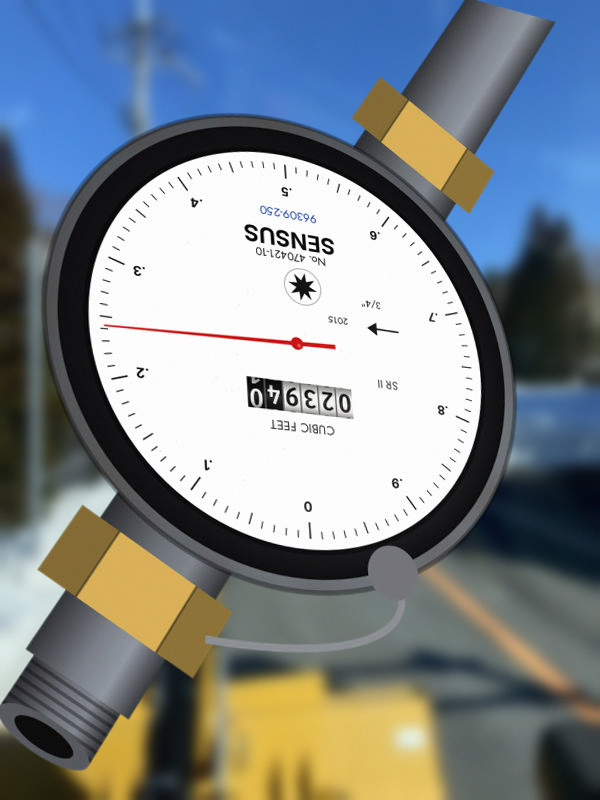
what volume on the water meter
23940.24 ft³
